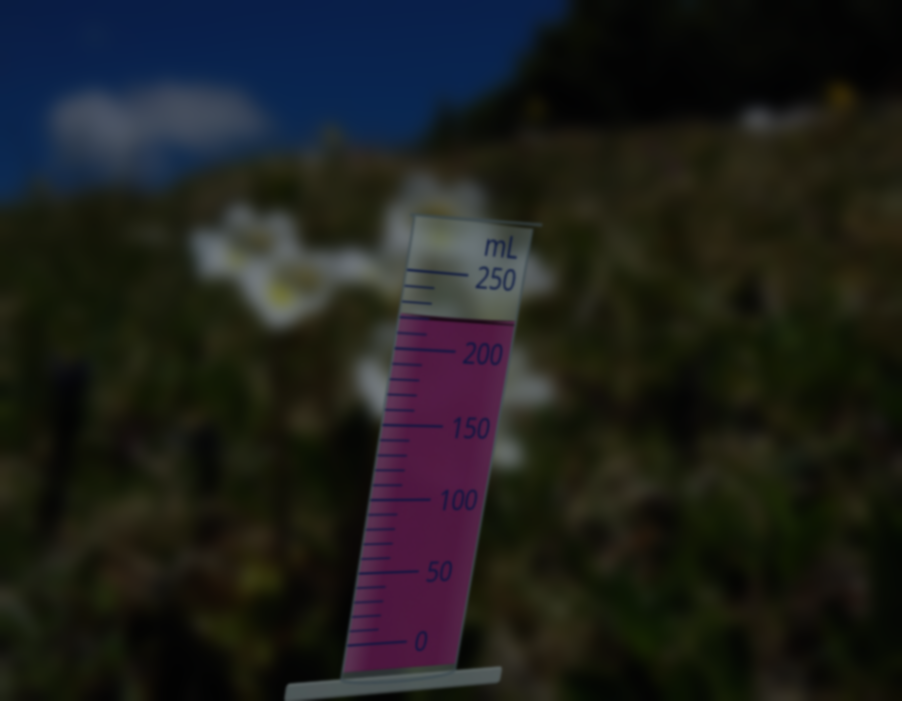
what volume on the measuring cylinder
220 mL
